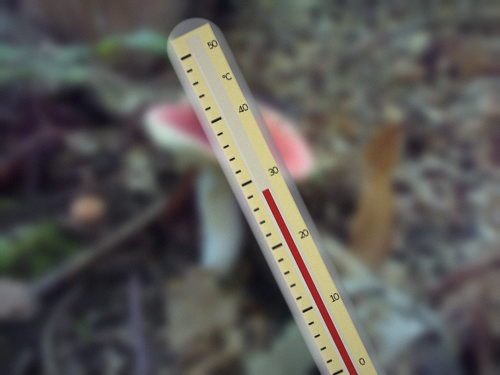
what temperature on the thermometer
28 °C
